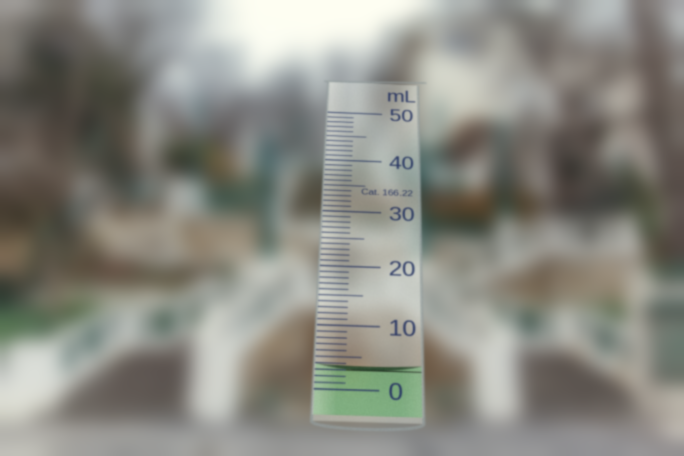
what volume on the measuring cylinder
3 mL
